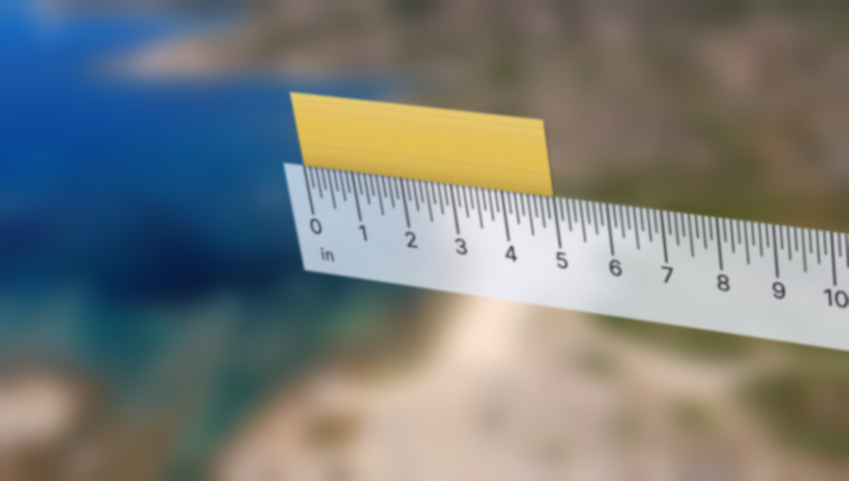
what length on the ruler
5 in
